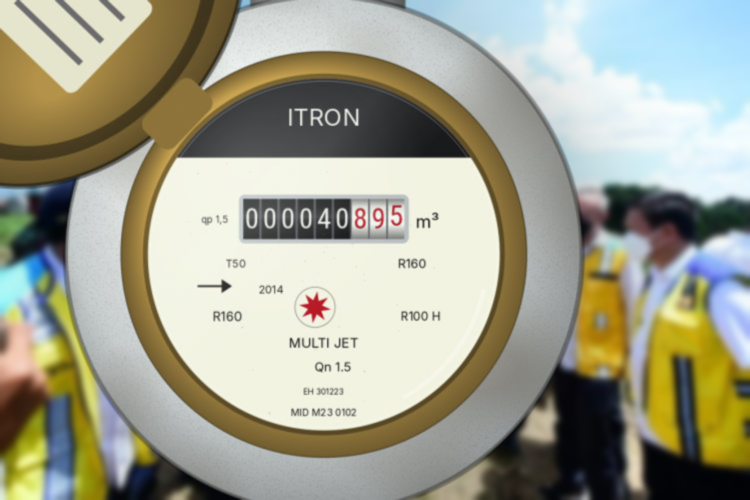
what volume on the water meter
40.895 m³
